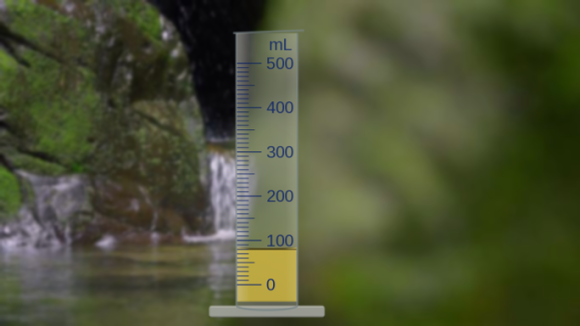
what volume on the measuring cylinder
80 mL
